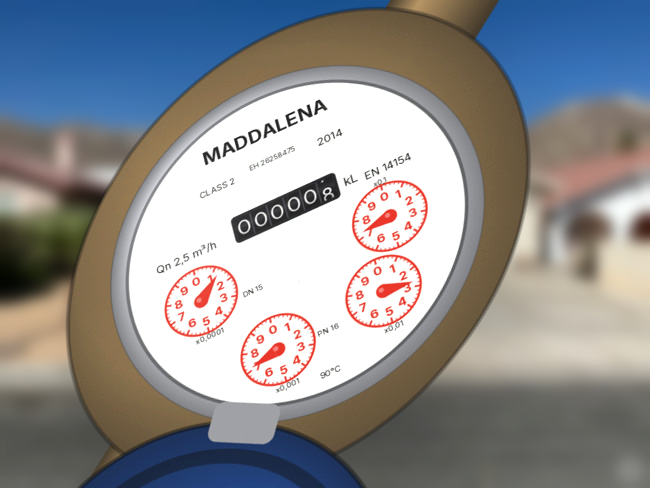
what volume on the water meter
7.7271 kL
